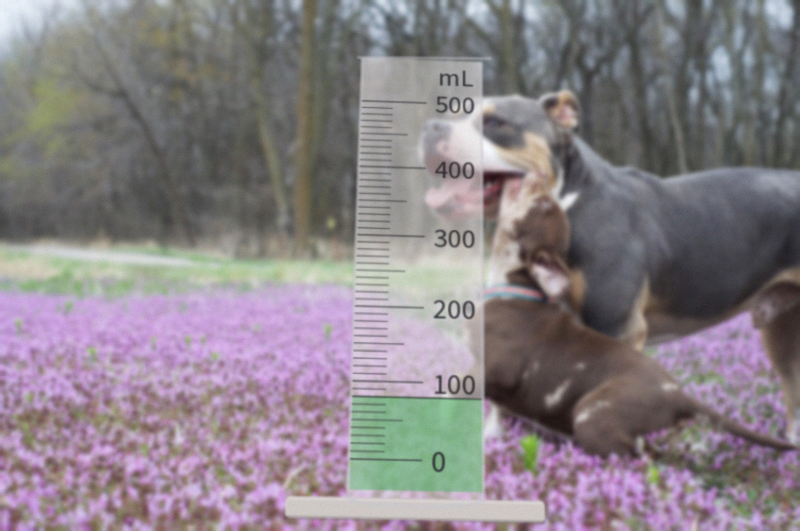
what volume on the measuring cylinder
80 mL
